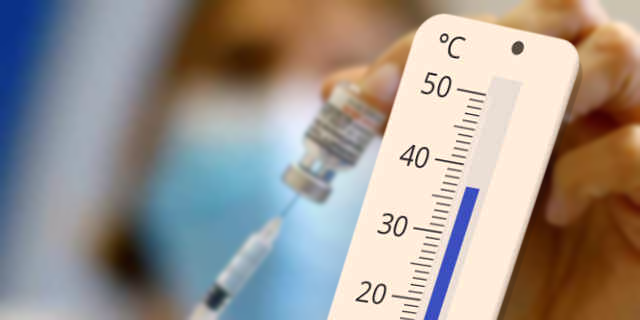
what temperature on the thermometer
37 °C
